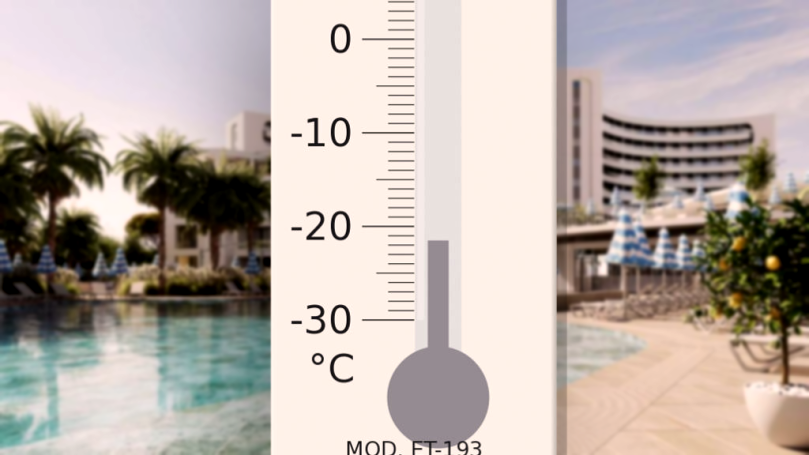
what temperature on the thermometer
-21.5 °C
